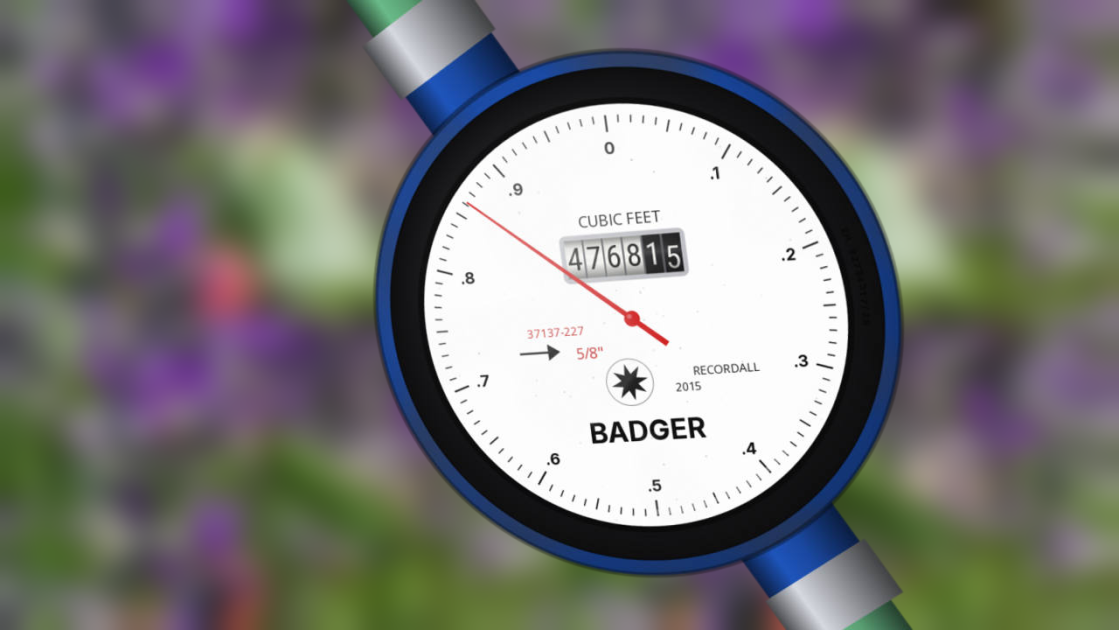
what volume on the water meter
476814.86 ft³
